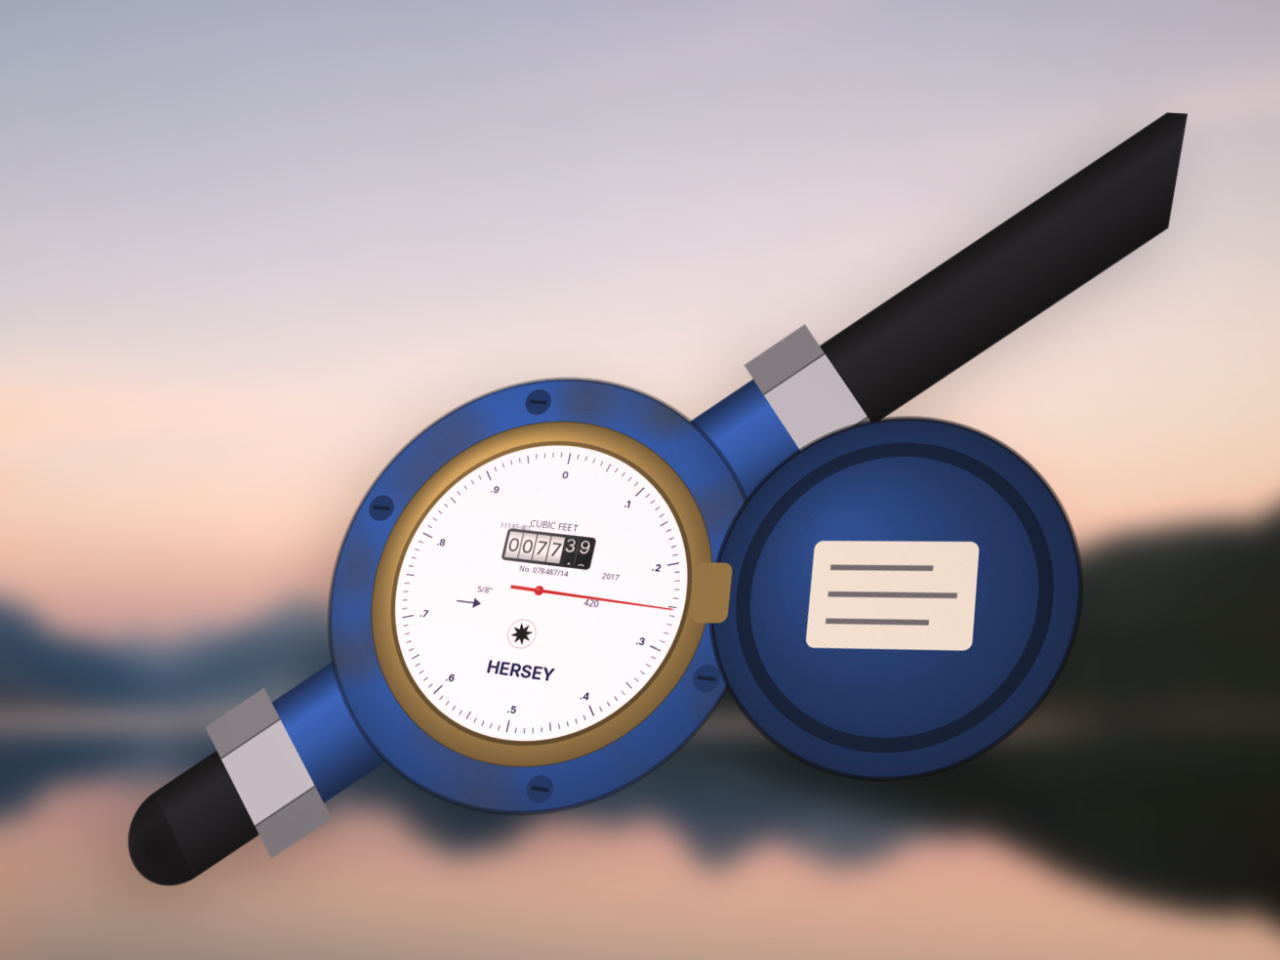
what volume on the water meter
7739.25 ft³
